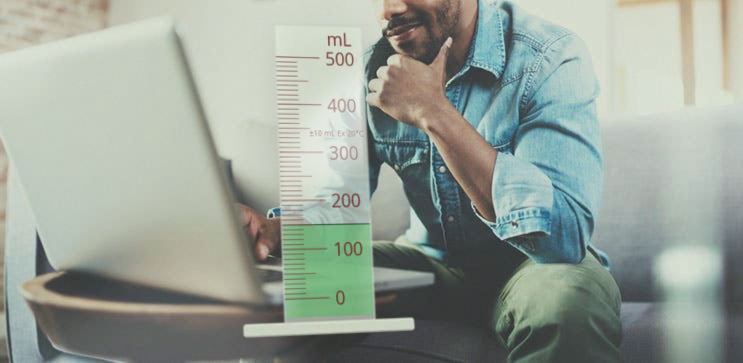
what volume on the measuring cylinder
150 mL
